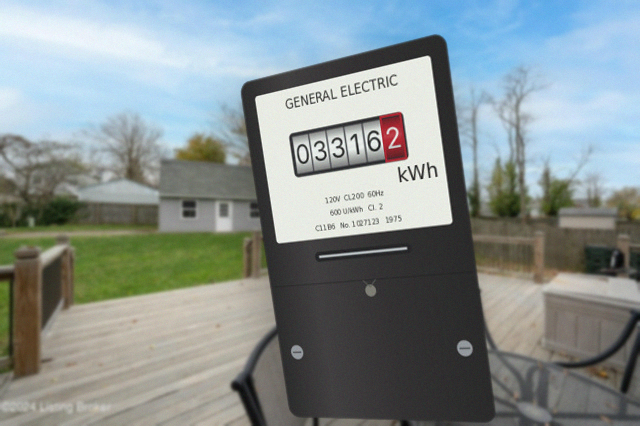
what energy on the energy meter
3316.2 kWh
